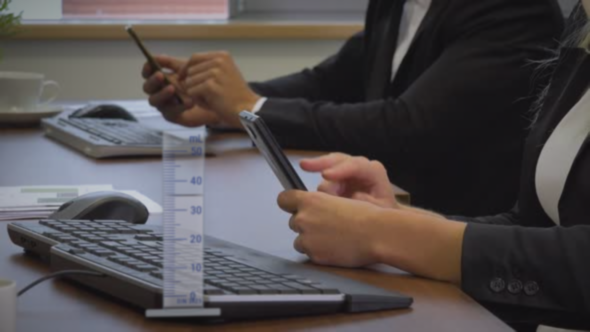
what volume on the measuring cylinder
35 mL
